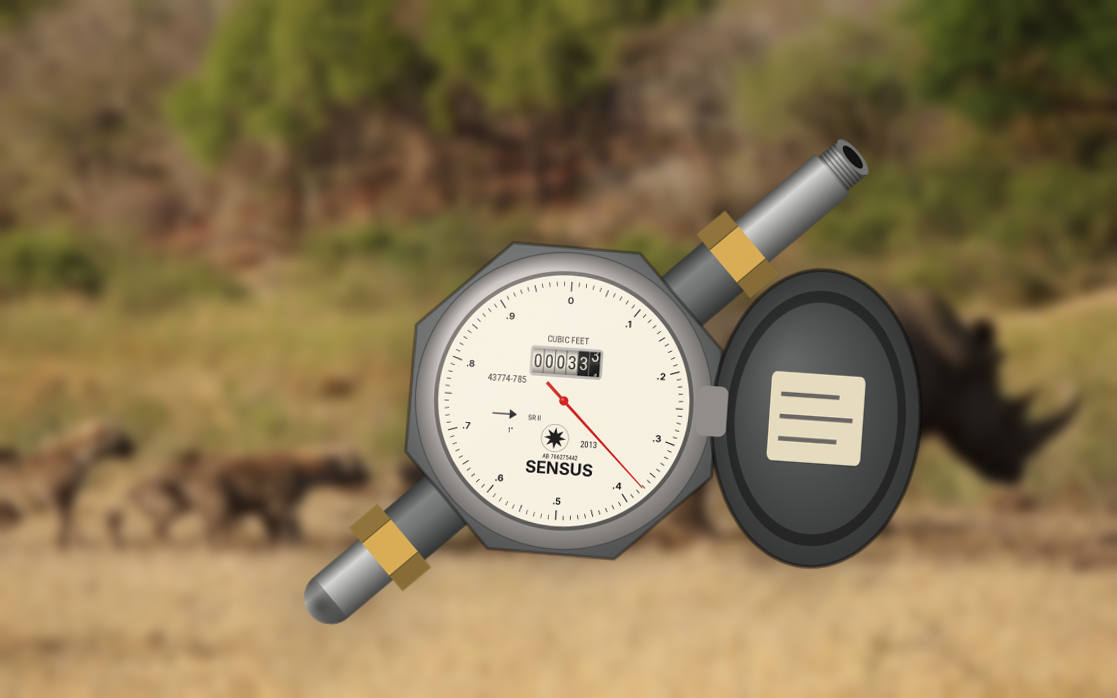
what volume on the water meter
333.37 ft³
